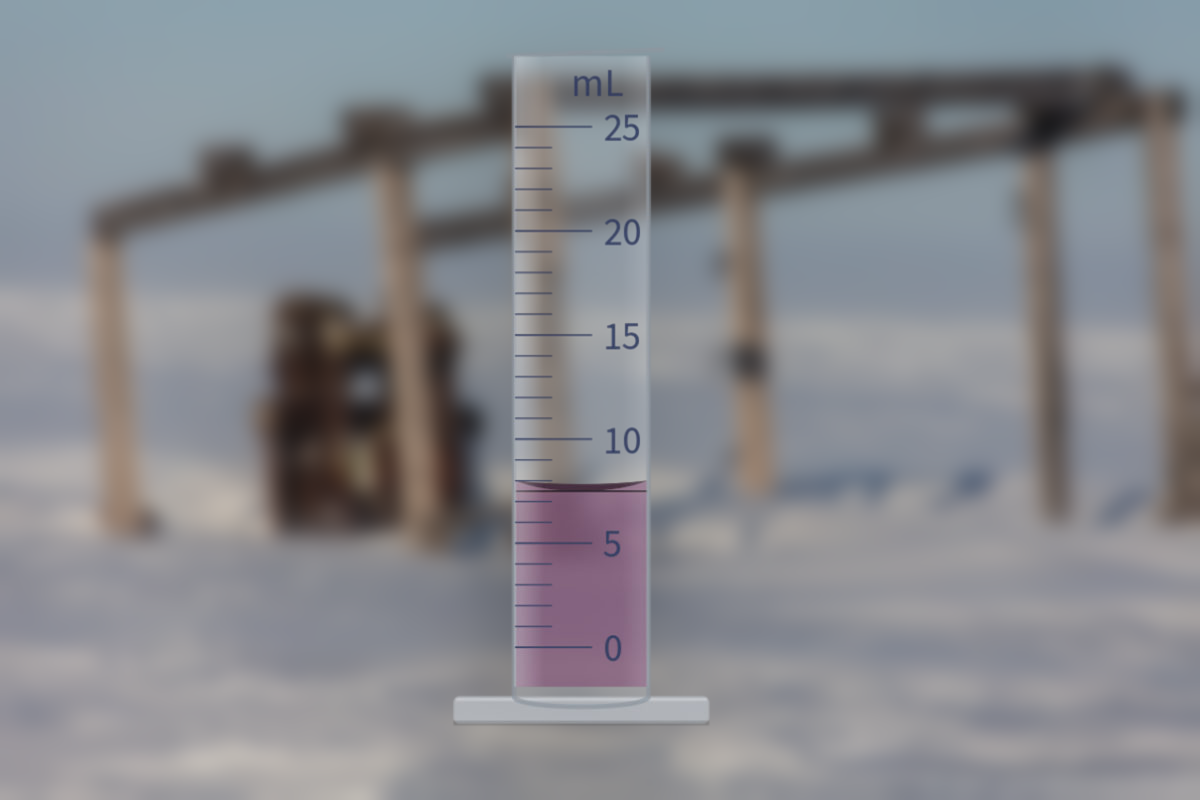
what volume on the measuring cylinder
7.5 mL
